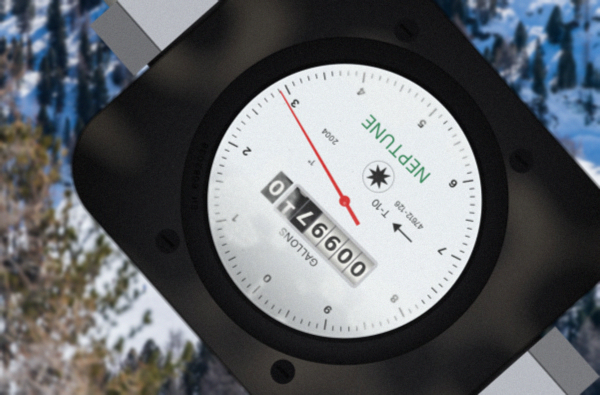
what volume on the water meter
99712.9 gal
